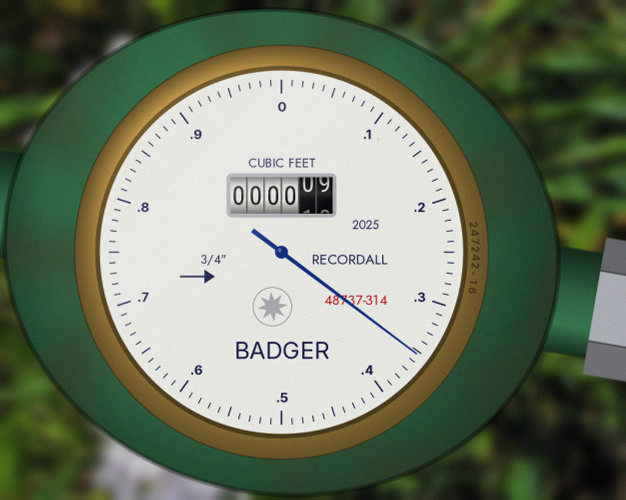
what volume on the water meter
9.35 ft³
